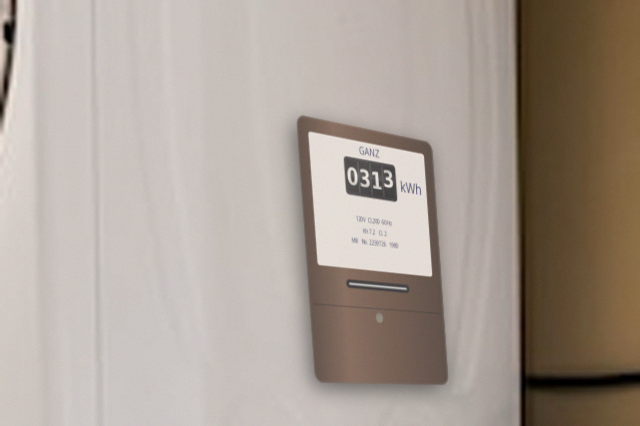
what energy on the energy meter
313 kWh
